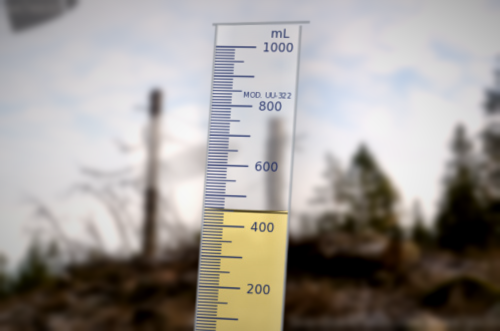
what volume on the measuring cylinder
450 mL
